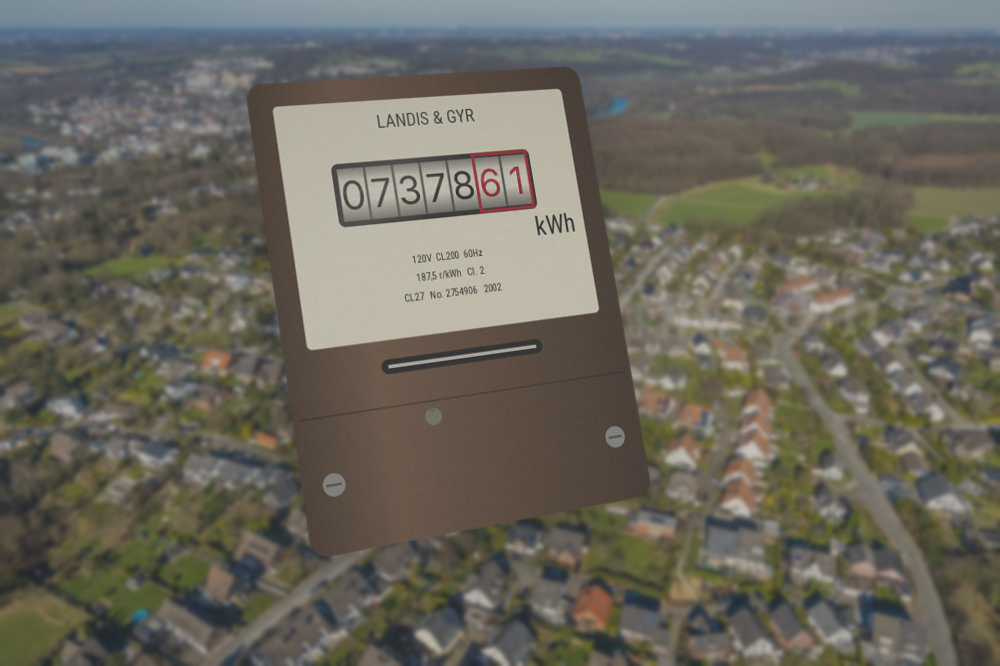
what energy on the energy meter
7378.61 kWh
